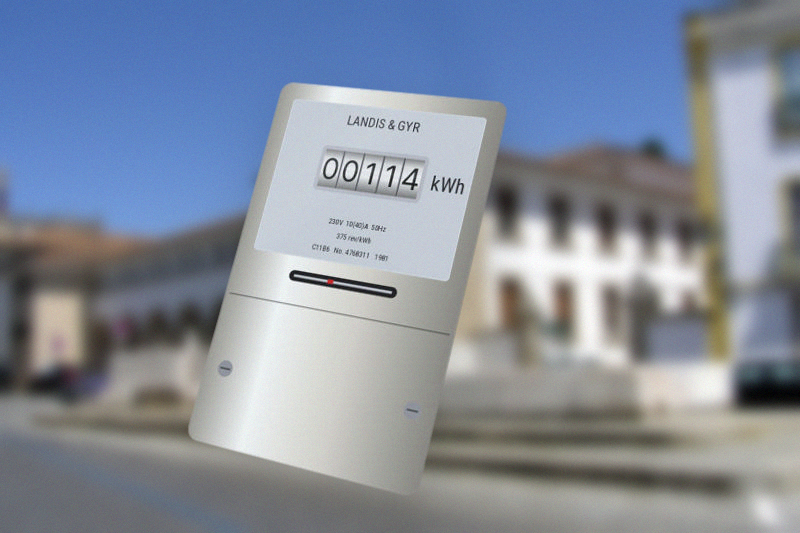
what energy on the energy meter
114 kWh
